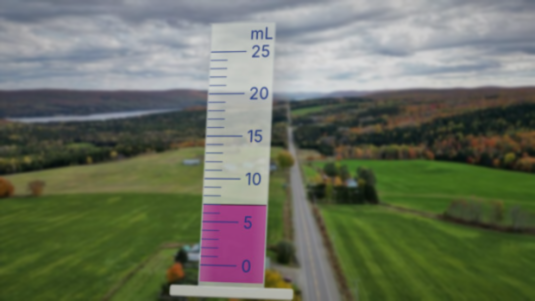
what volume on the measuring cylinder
7 mL
